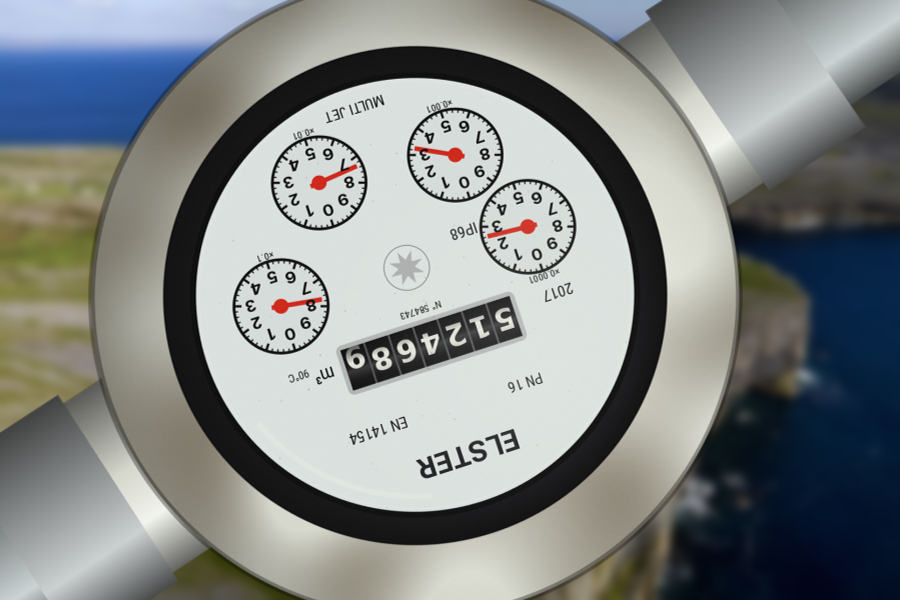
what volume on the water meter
5124688.7732 m³
